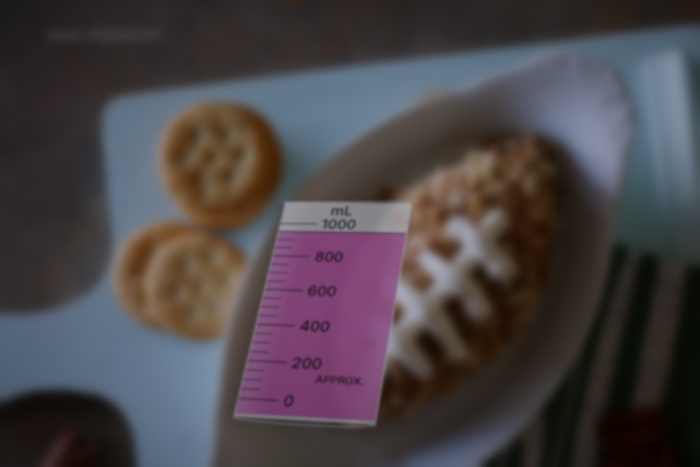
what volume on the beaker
950 mL
